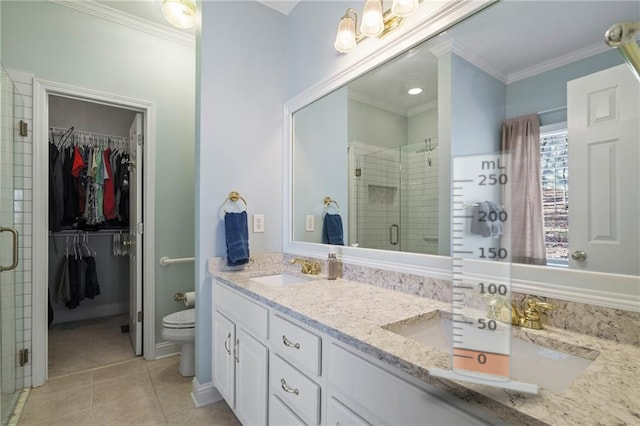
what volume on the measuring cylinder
10 mL
